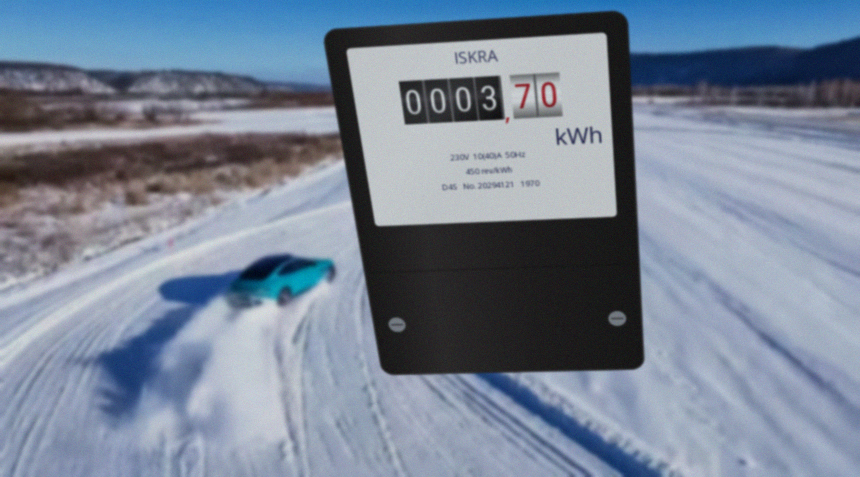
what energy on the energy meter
3.70 kWh
